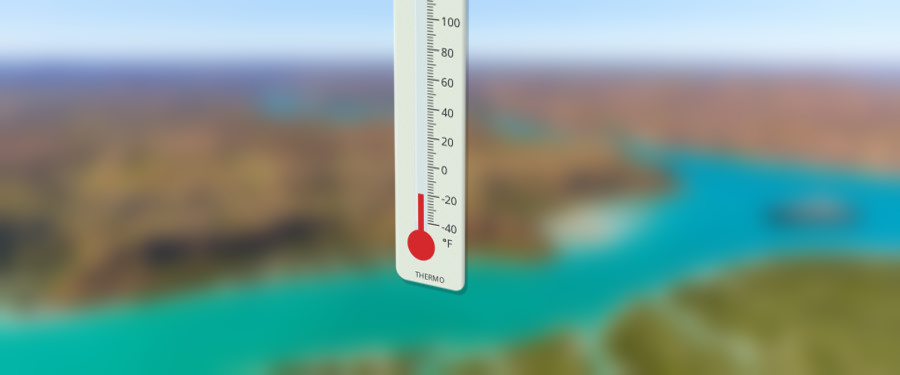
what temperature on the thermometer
-20 °F
